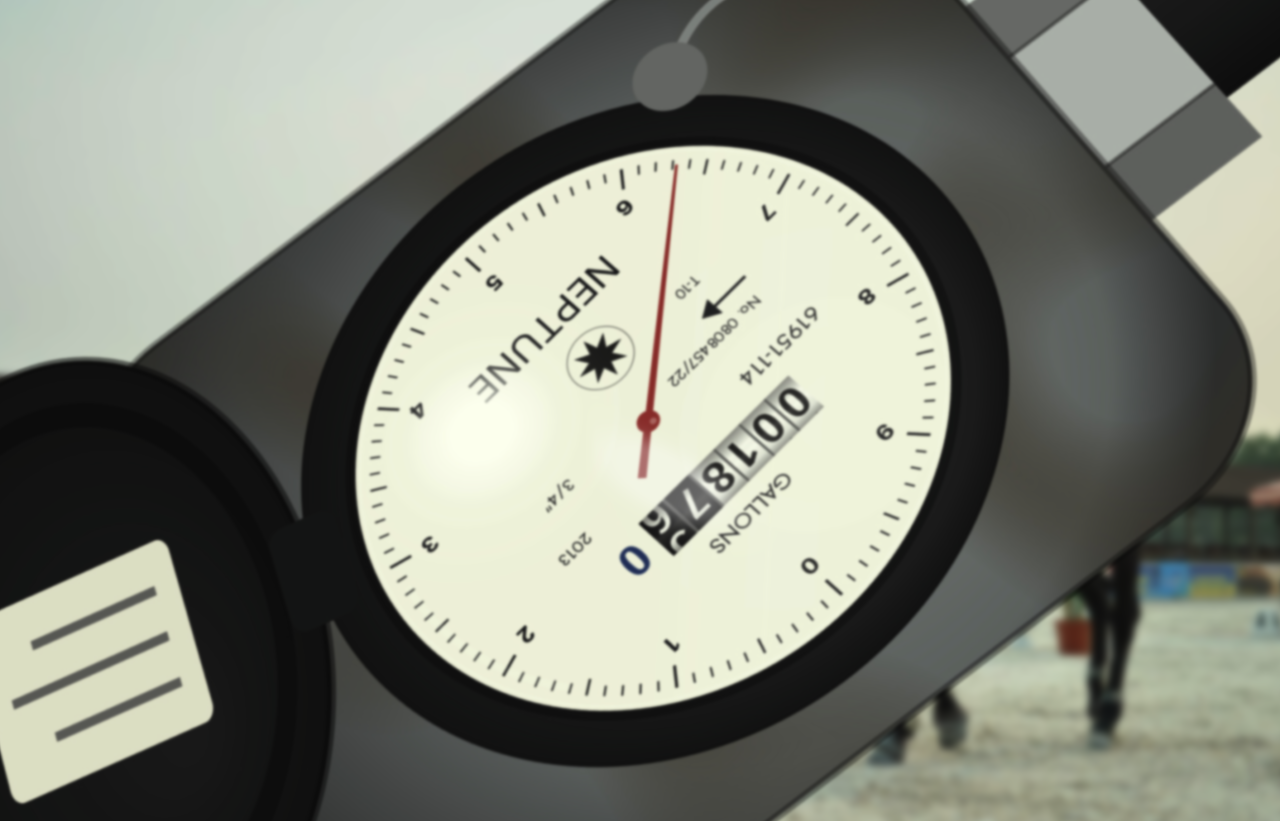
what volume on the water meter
18756.3 gal
